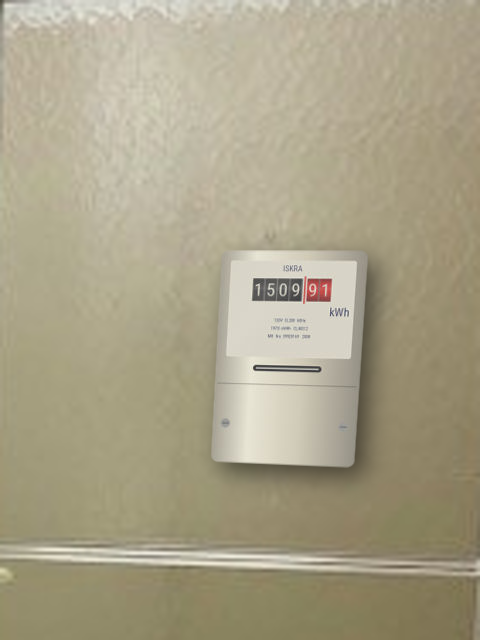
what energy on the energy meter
1509.91 kWh
